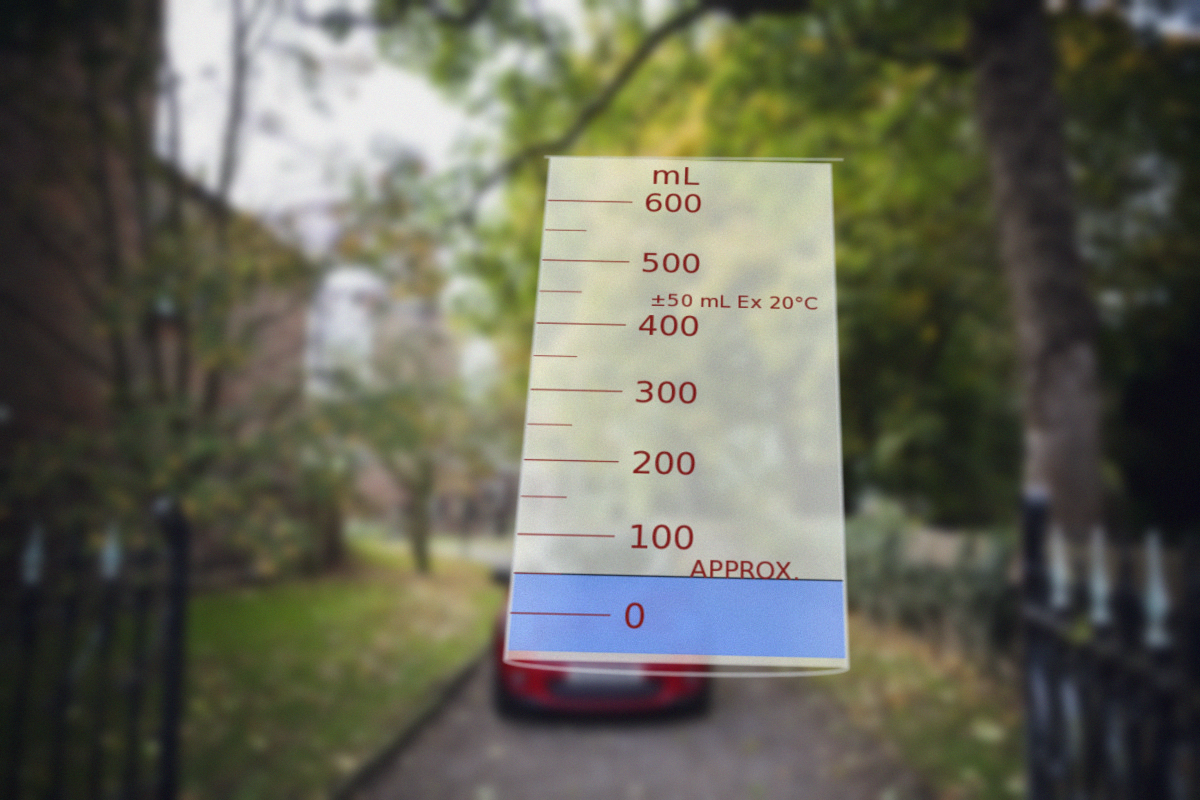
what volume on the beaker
50 mL
